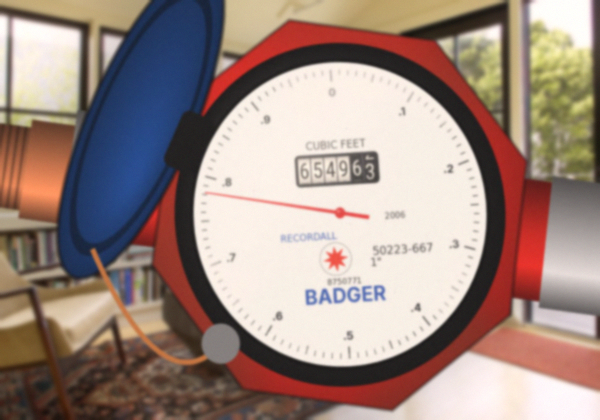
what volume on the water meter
654962.78 ft³
